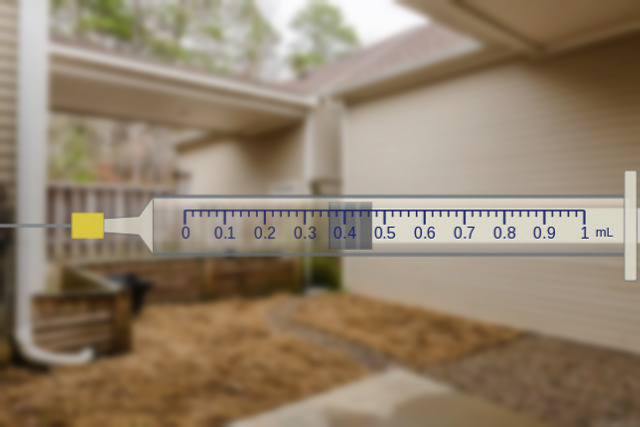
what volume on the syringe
0.36 mL
